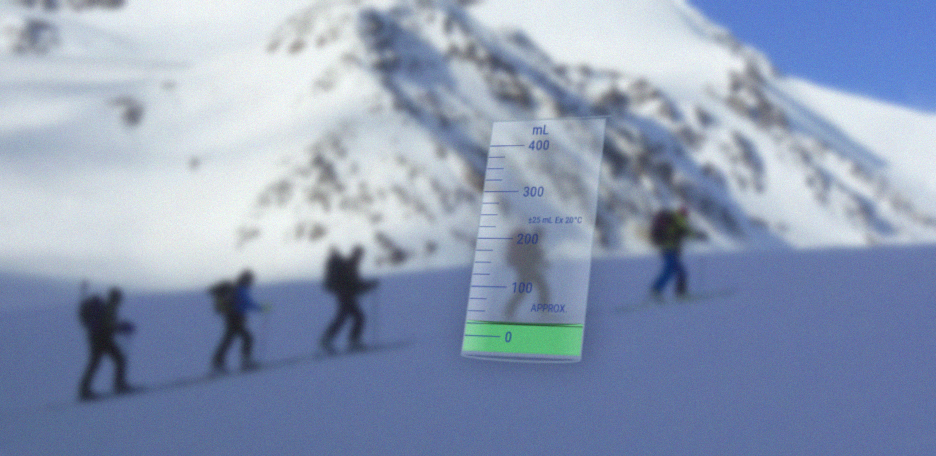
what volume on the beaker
25 mL
